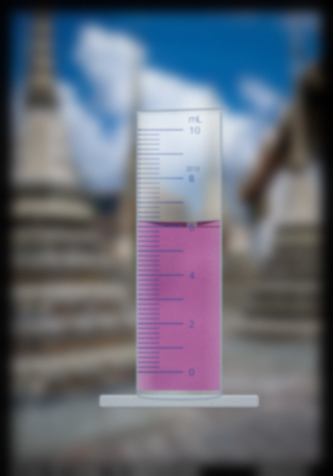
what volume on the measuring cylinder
6 mL
